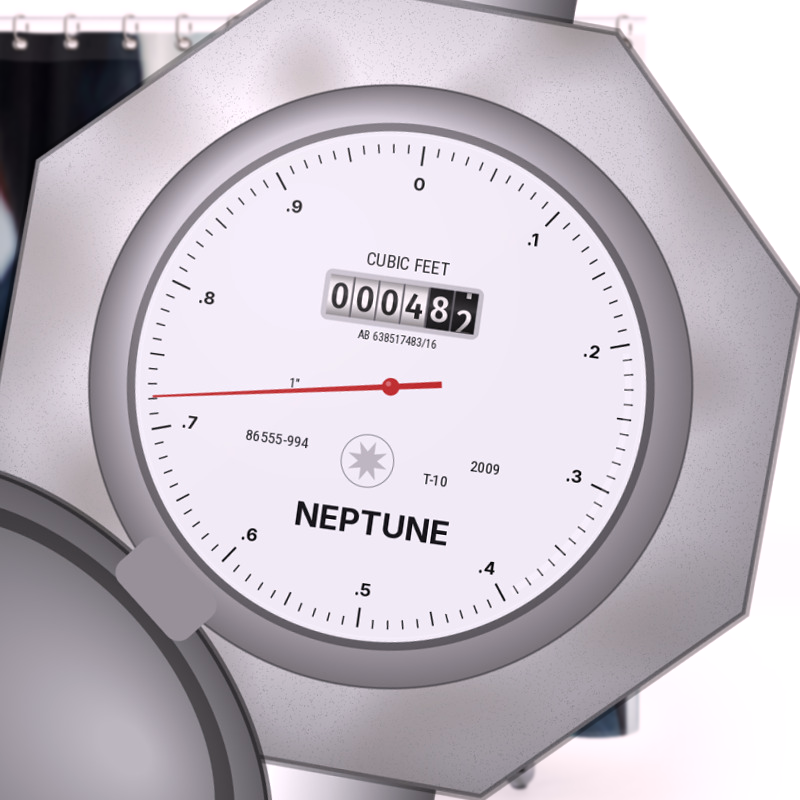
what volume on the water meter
481.72 ft³
